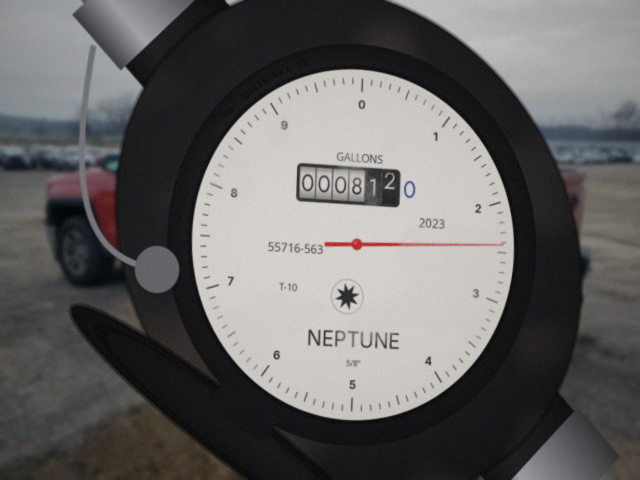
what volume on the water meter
8122.4 gal
